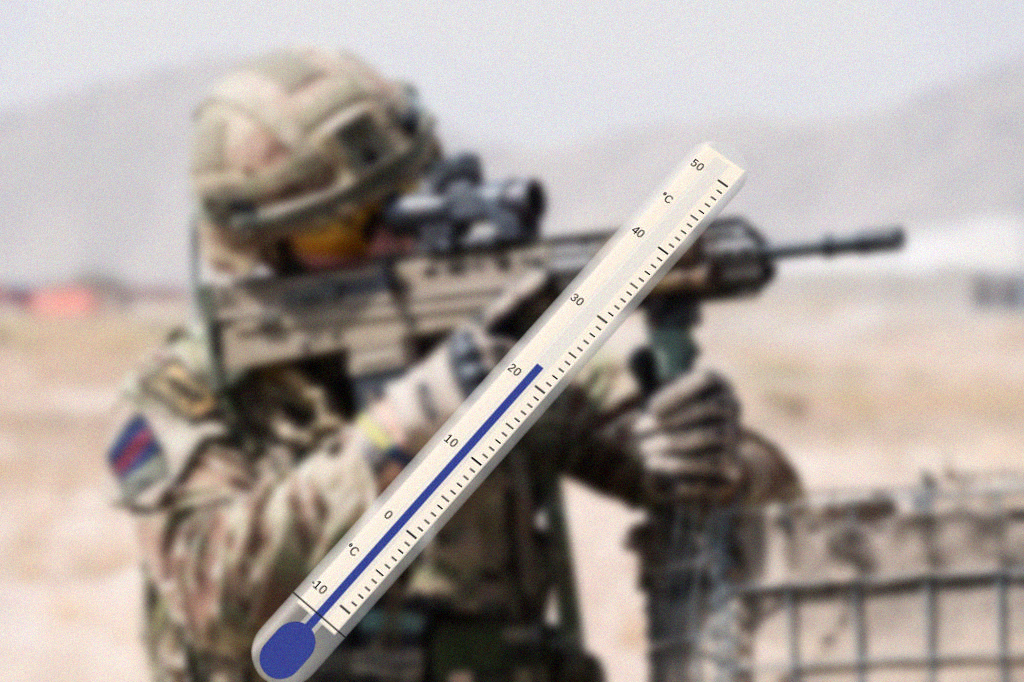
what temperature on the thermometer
22 °C
